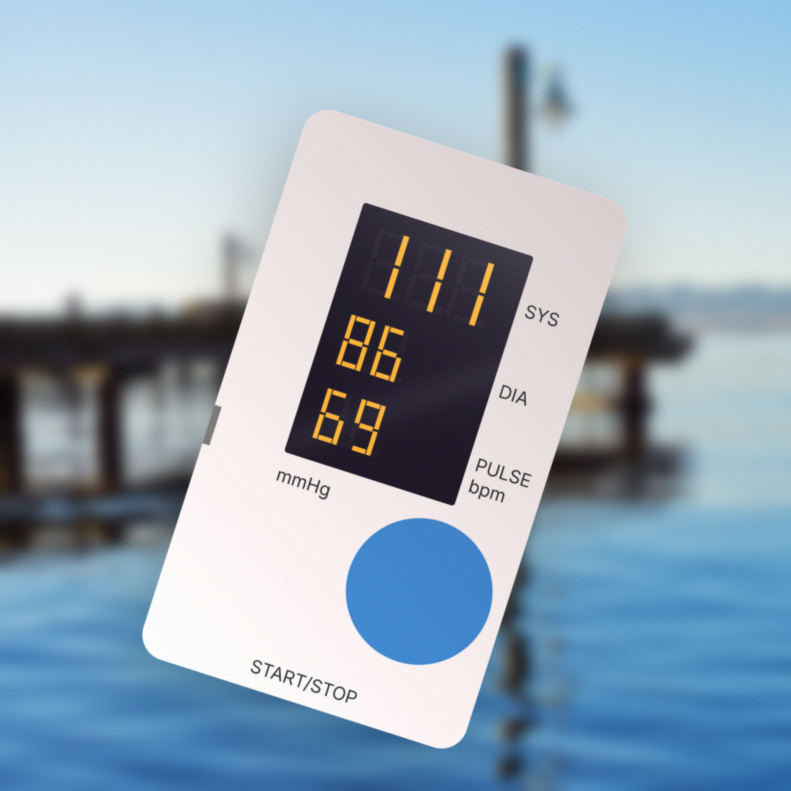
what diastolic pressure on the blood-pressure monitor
86 mmHg
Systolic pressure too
111 mmHg
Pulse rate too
69 bpm
